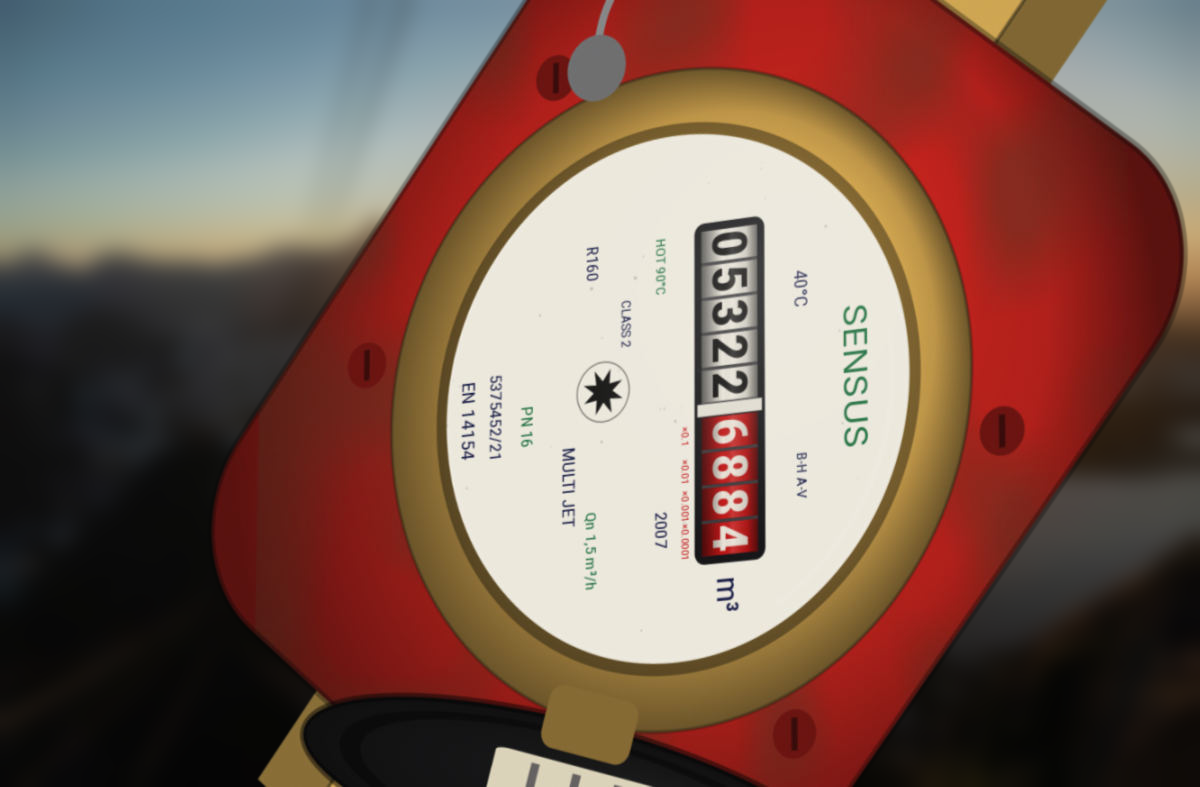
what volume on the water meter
5322.6884 m³
